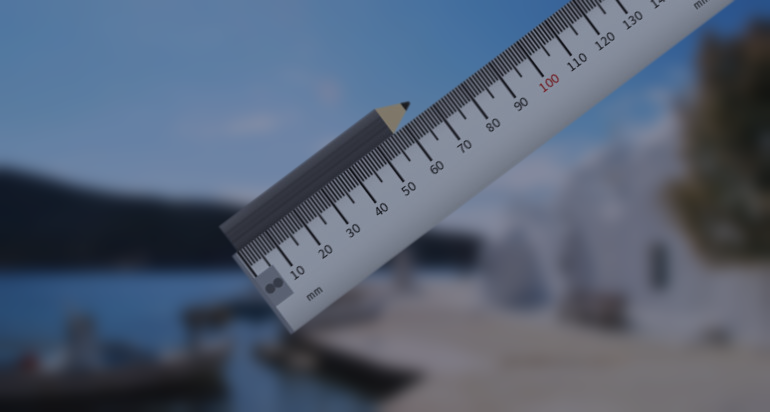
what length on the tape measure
65 mm
